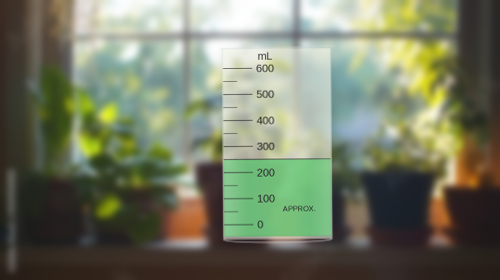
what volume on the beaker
250 mL
